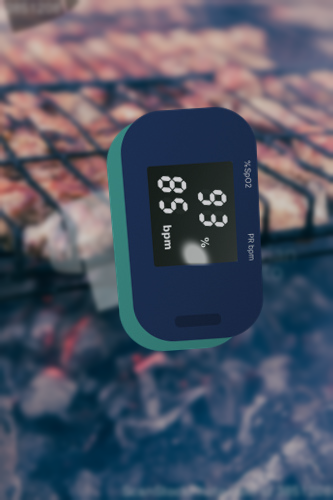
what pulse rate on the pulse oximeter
85 bpm
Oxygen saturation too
93 %
